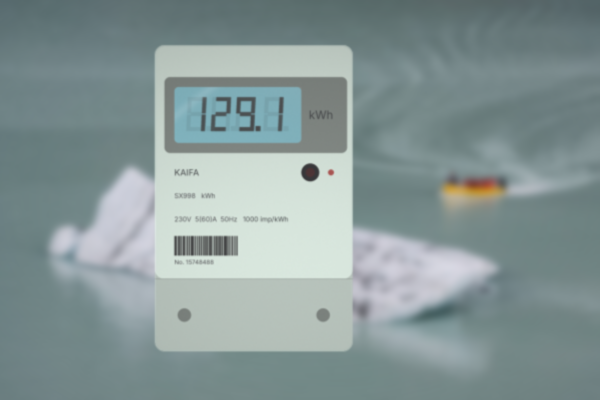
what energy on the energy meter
129.1 kWh
